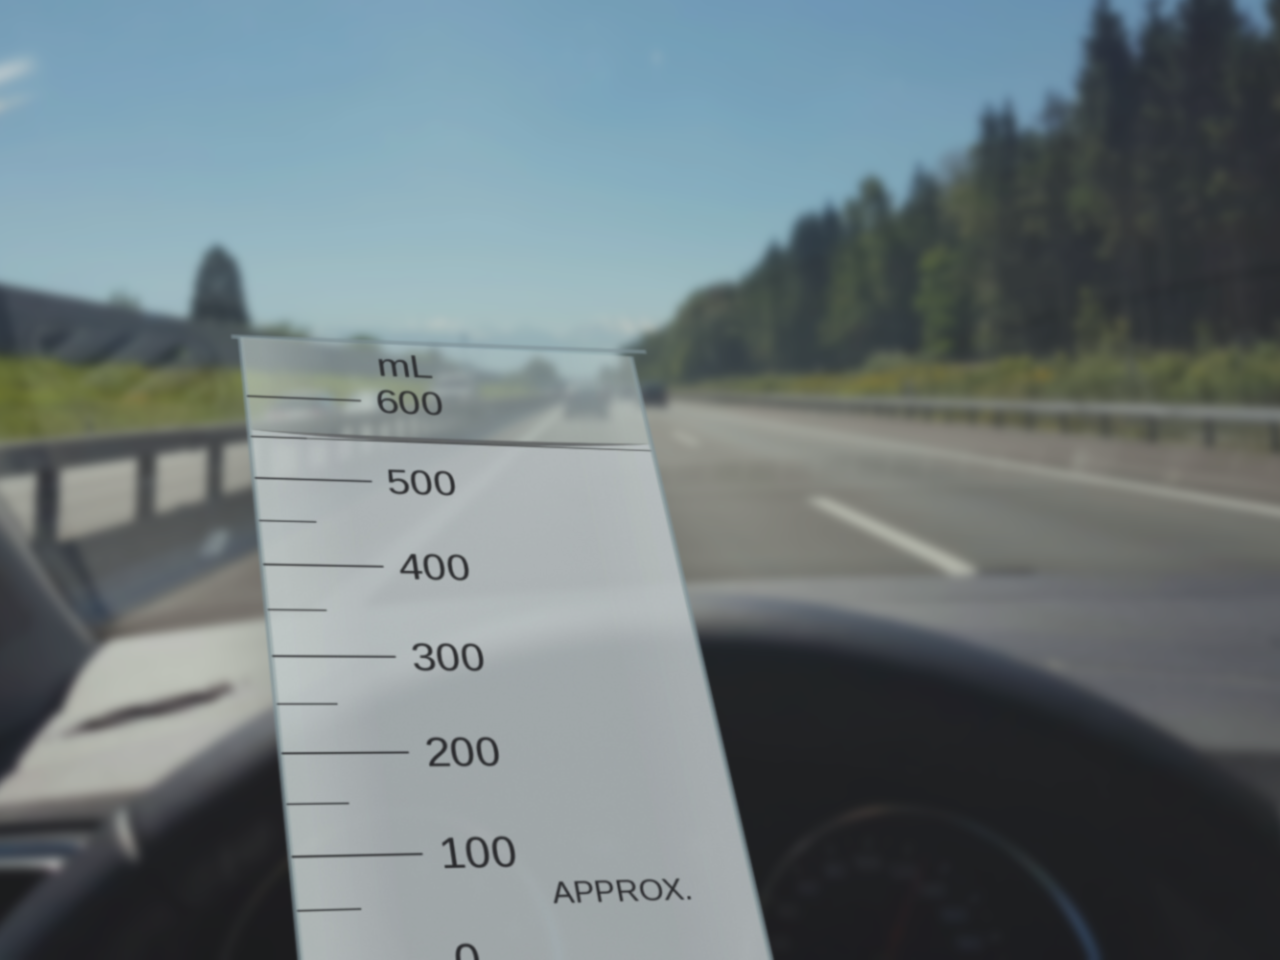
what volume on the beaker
550 mL
